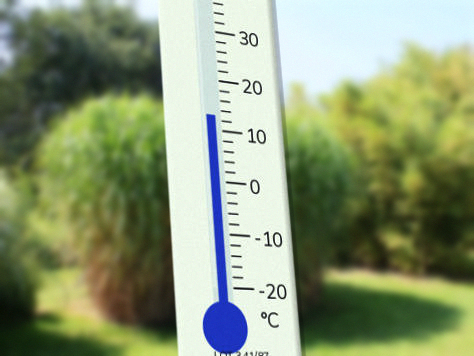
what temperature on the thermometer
13 °C
